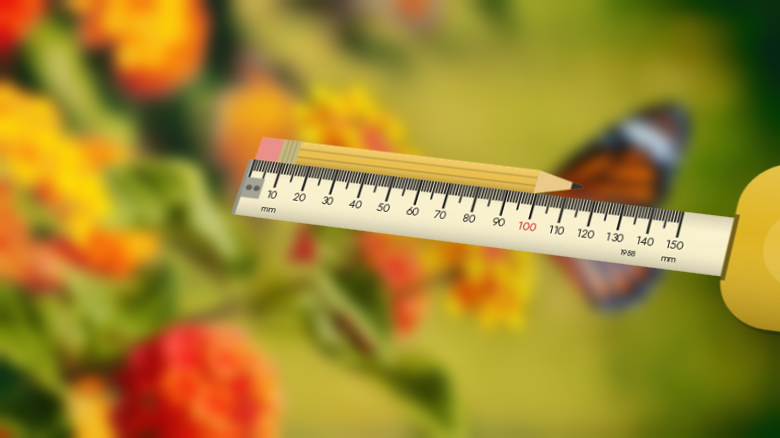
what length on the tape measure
115 mm
